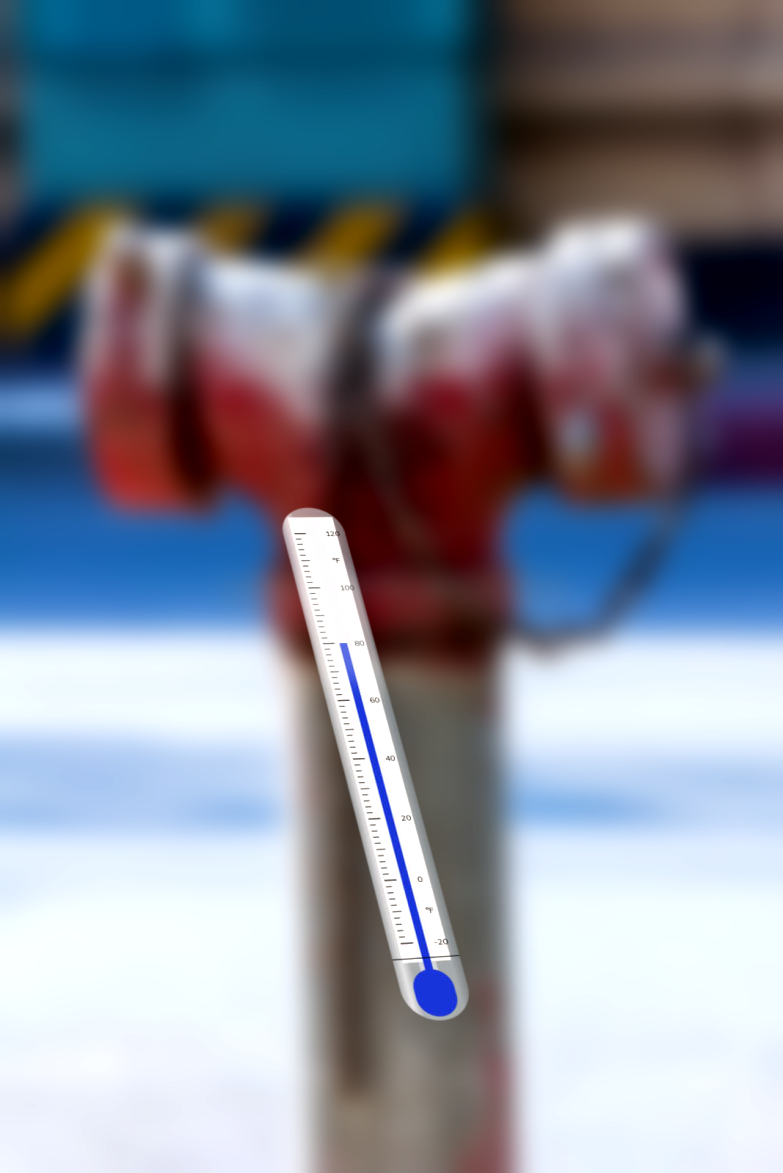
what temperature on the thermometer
80 °F
